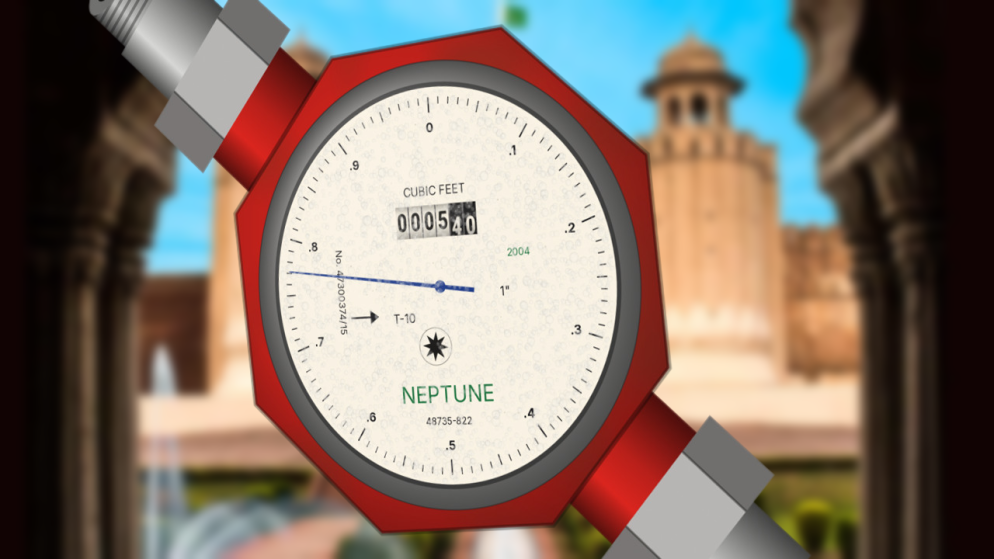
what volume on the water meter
539.77 ft³
